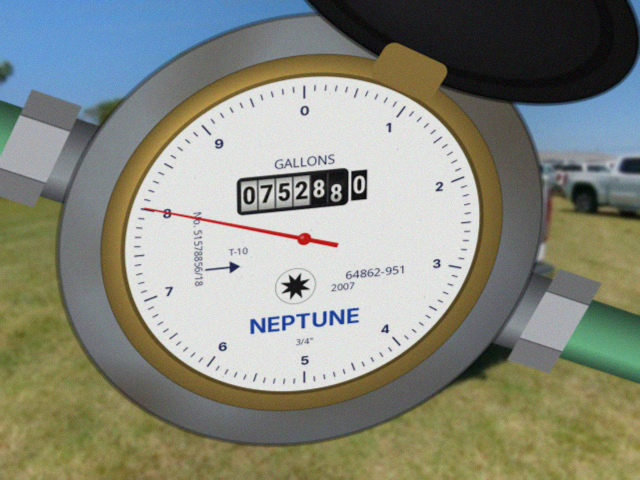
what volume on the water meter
752878.0 gal
